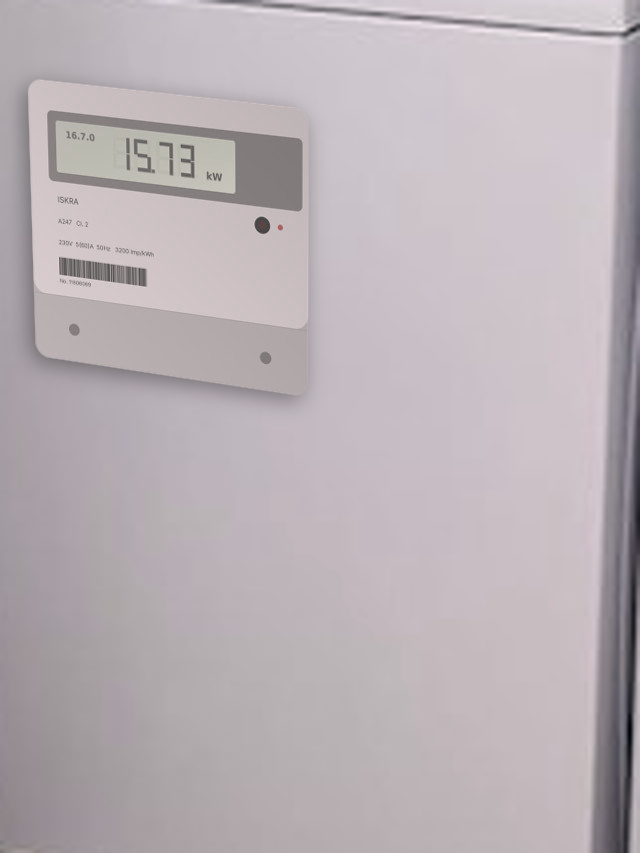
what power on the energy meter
15.73 kW
